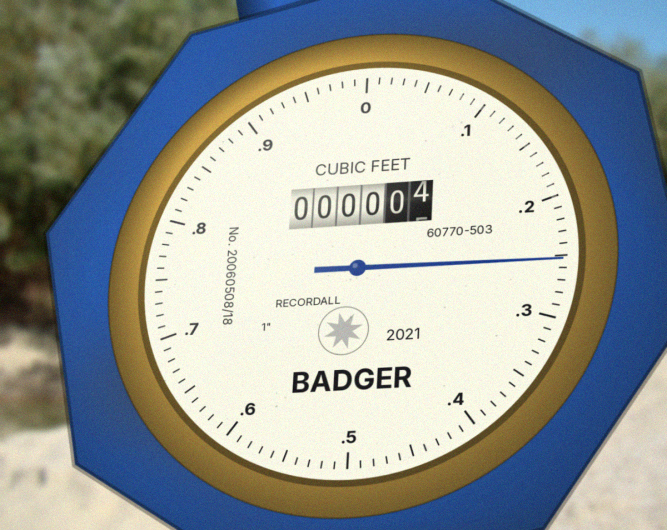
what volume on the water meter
4.25 ft³
